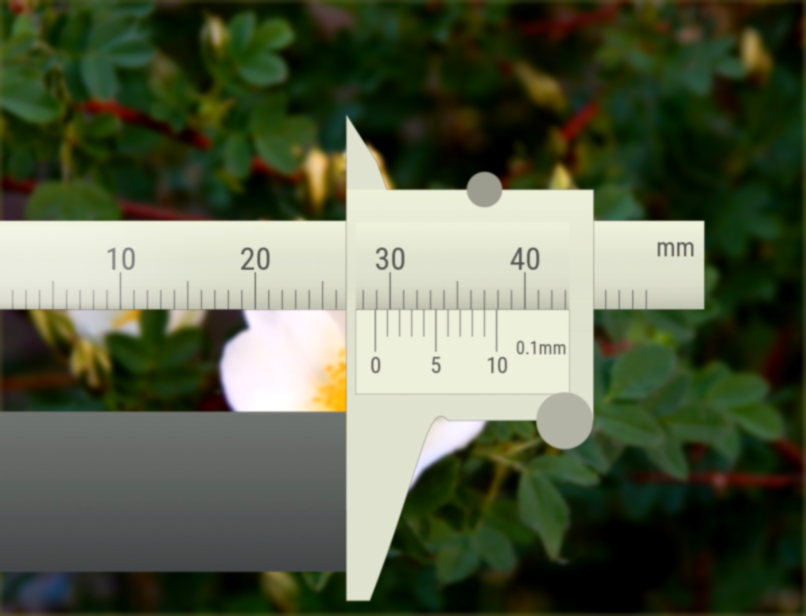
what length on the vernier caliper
28.9 mm
